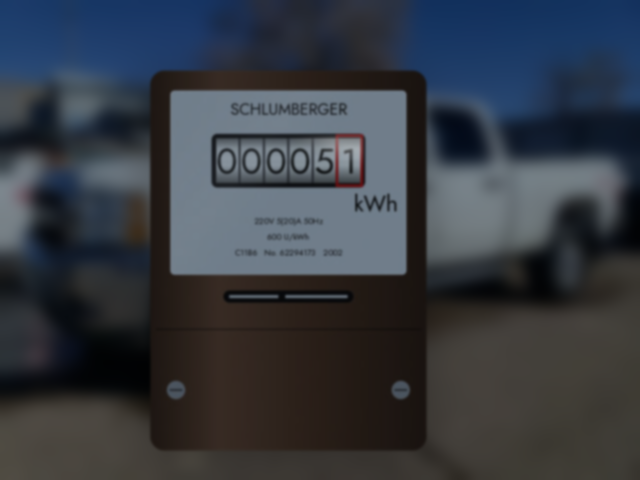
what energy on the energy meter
5.1 kWh
